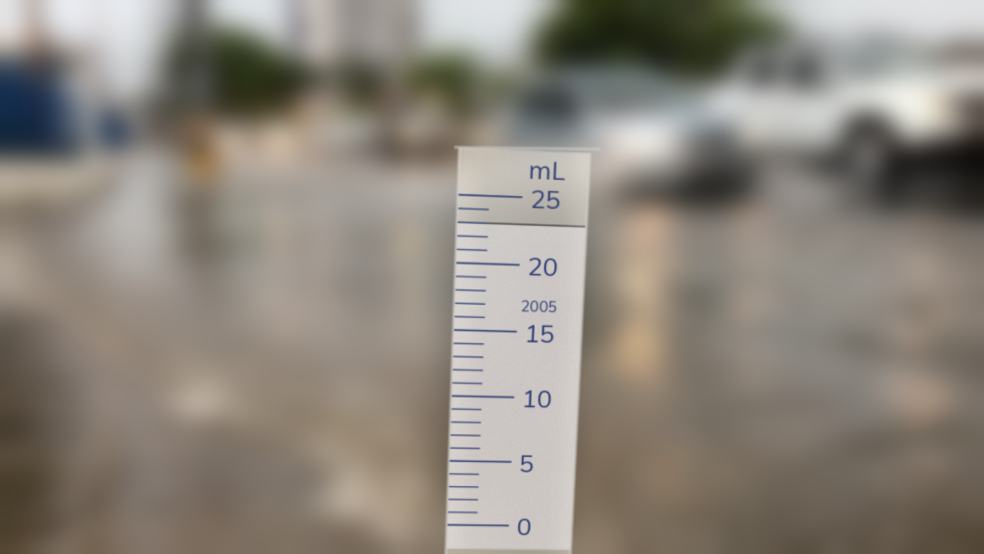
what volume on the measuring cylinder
23 mL
